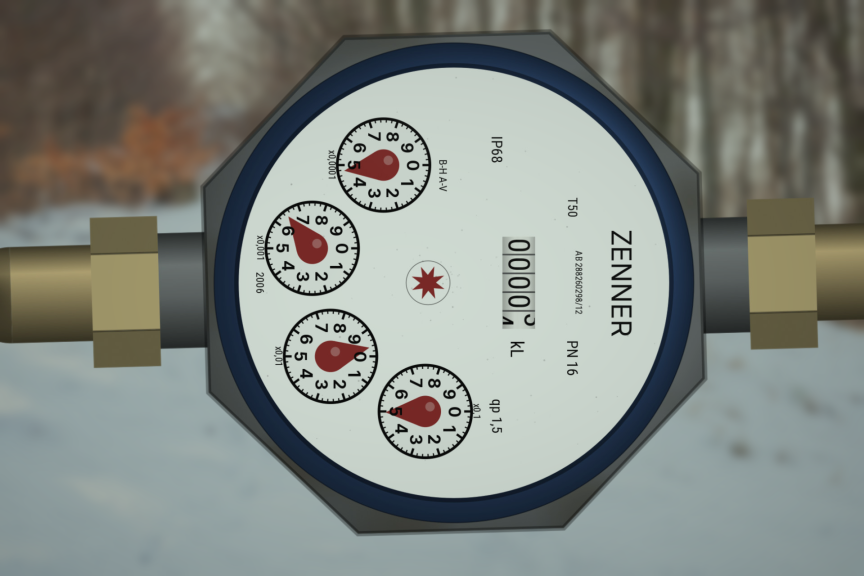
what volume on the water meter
3.4964 kL
